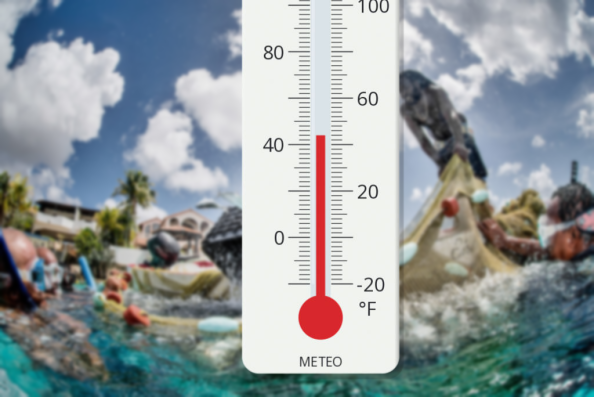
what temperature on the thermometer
44 °F
